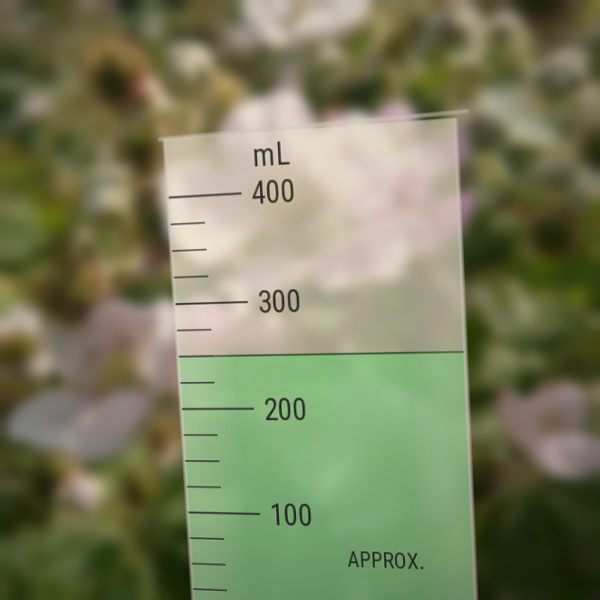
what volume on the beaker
250 mL
